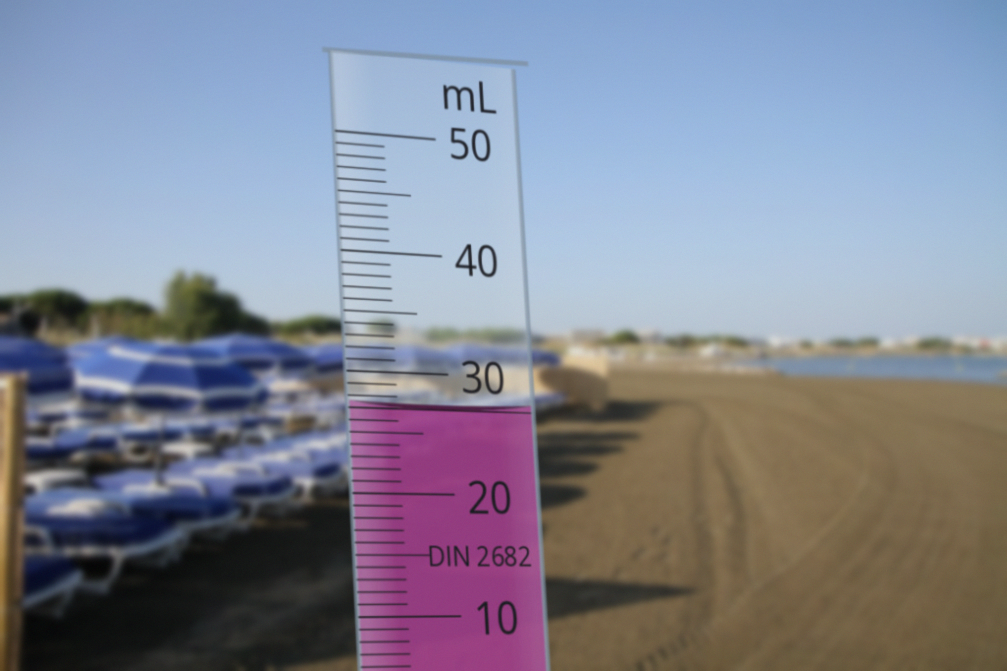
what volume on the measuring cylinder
27 mL
